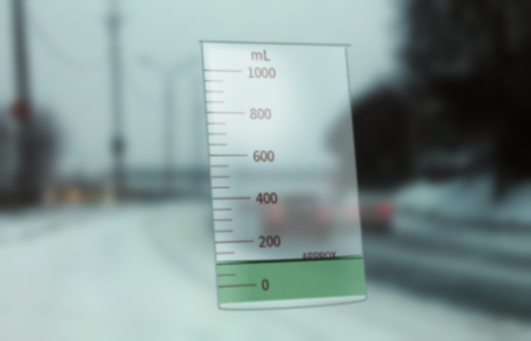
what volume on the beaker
100 mL
